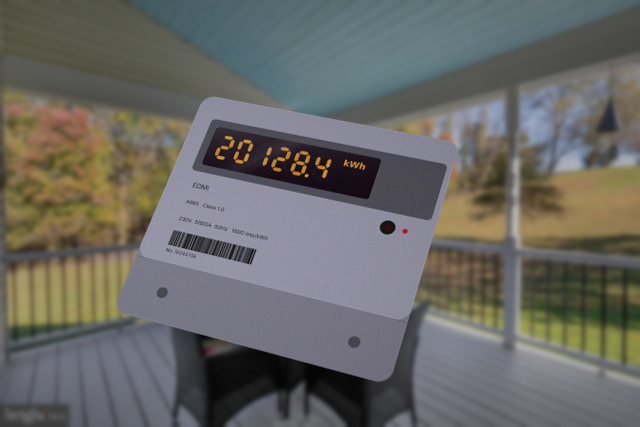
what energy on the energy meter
20128.4 kWh
